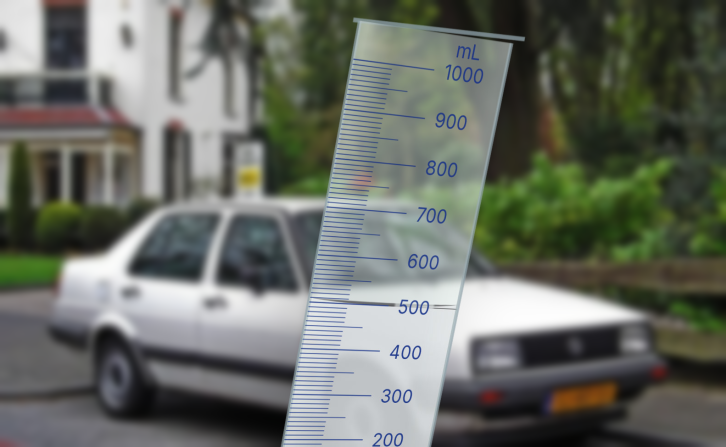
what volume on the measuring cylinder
500 mL
